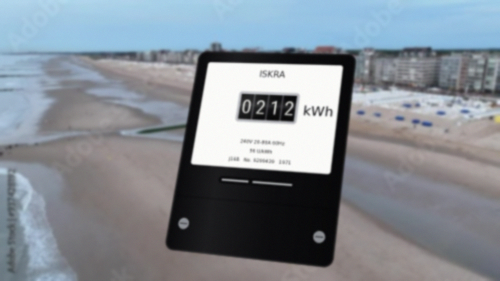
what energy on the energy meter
212 kWh
